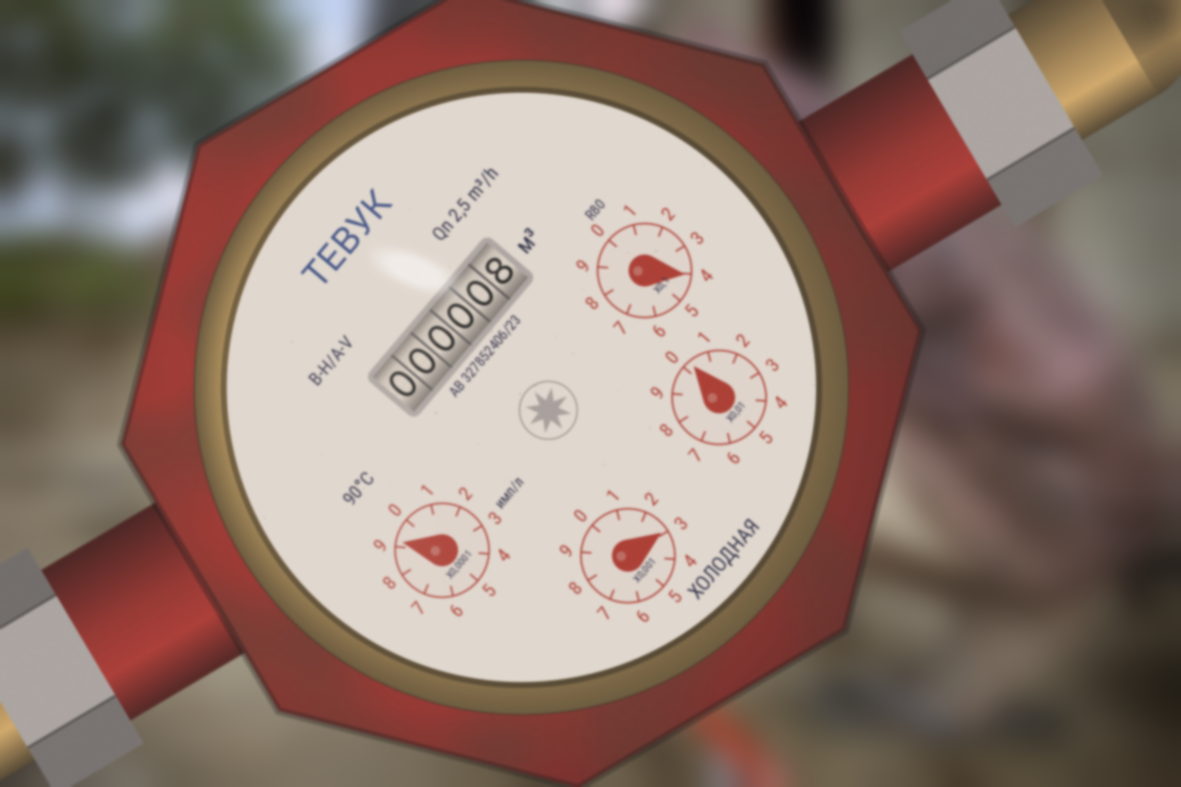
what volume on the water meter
8.4029 m³
